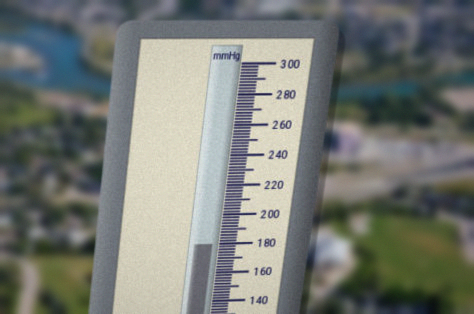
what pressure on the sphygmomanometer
180 mmHg
